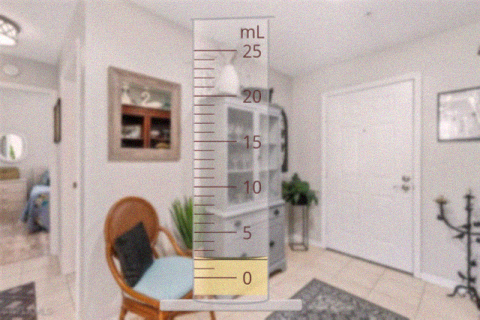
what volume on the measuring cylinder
2 mL
